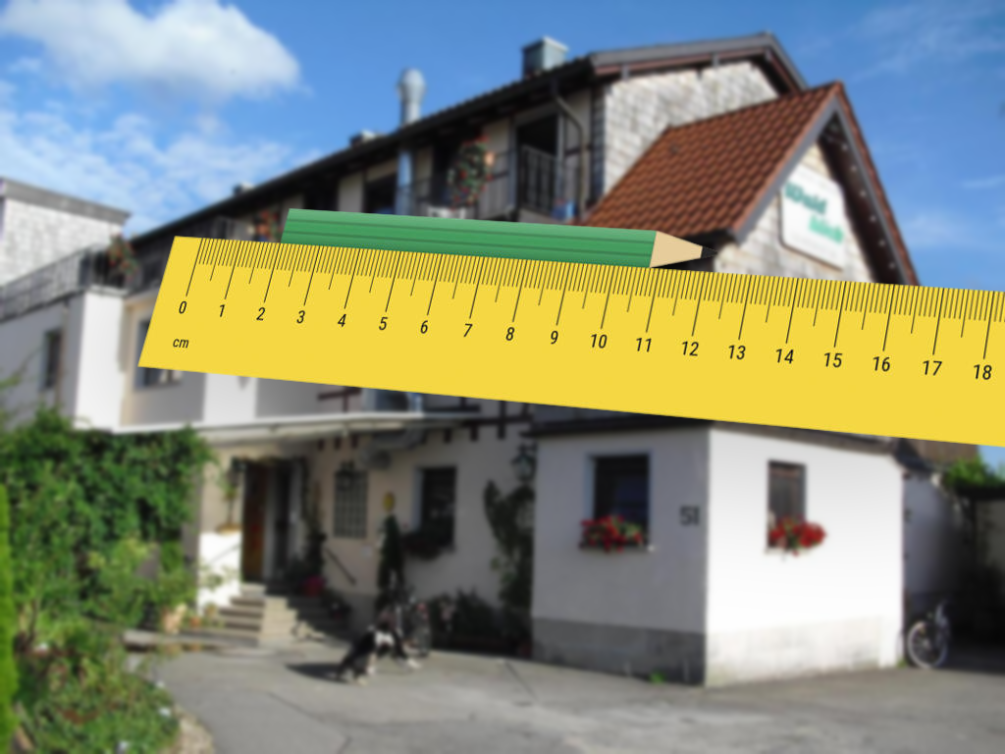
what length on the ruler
10.2 cm
